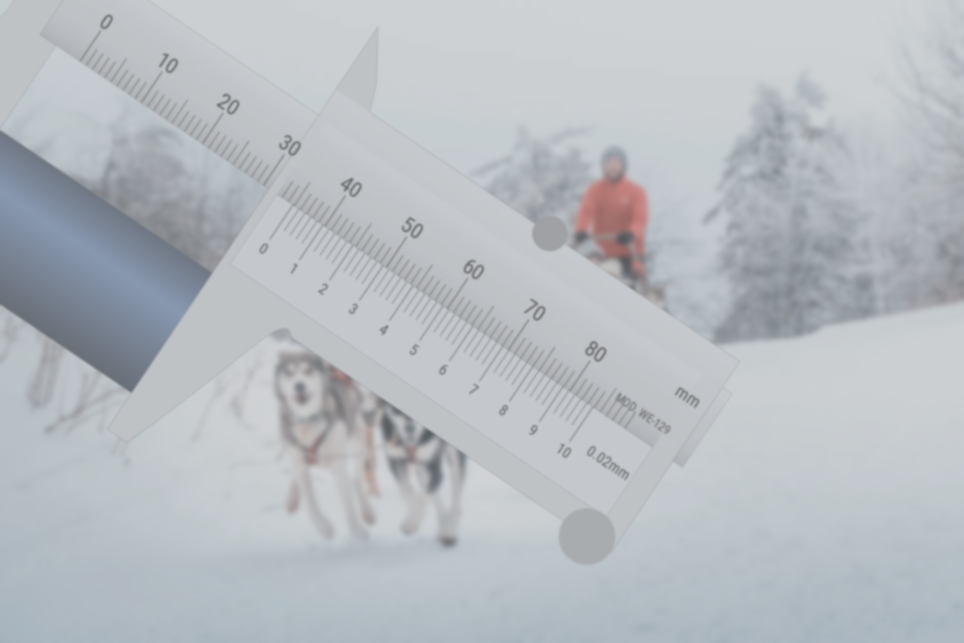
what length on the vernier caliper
34.8 mm
